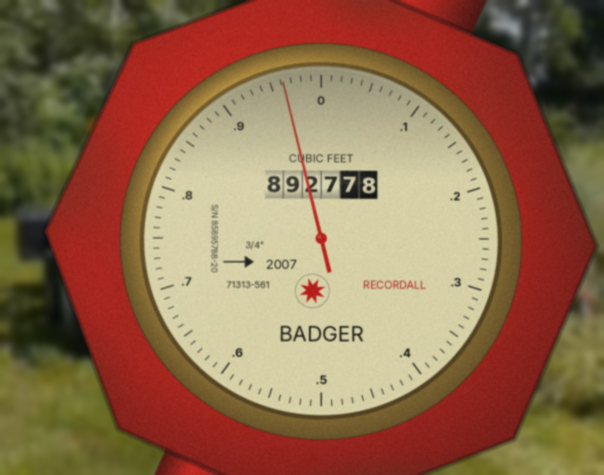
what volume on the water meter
892777.96 ft³
